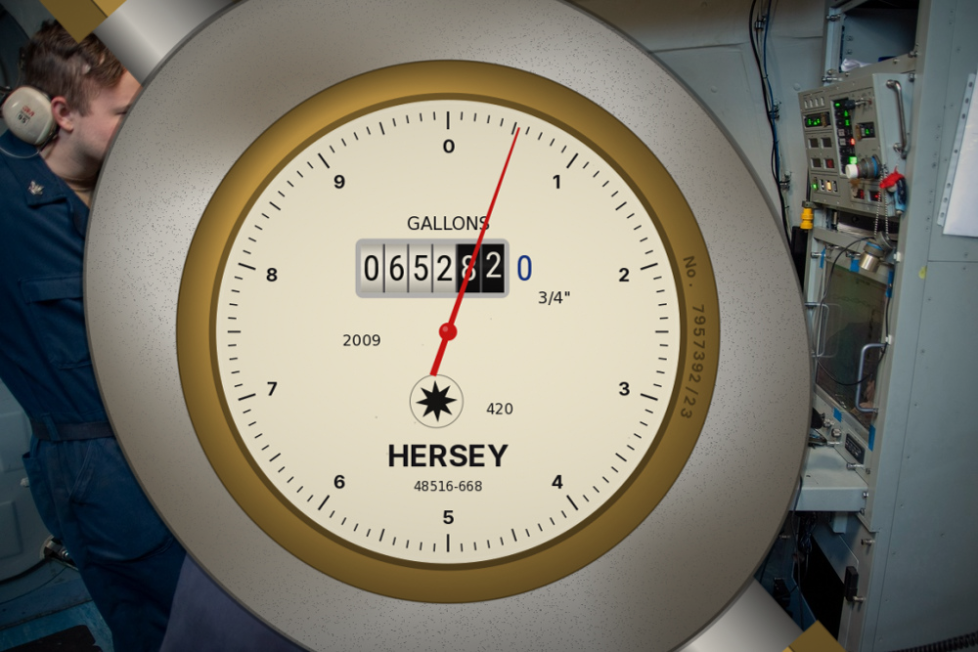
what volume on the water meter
652820.5 gal
